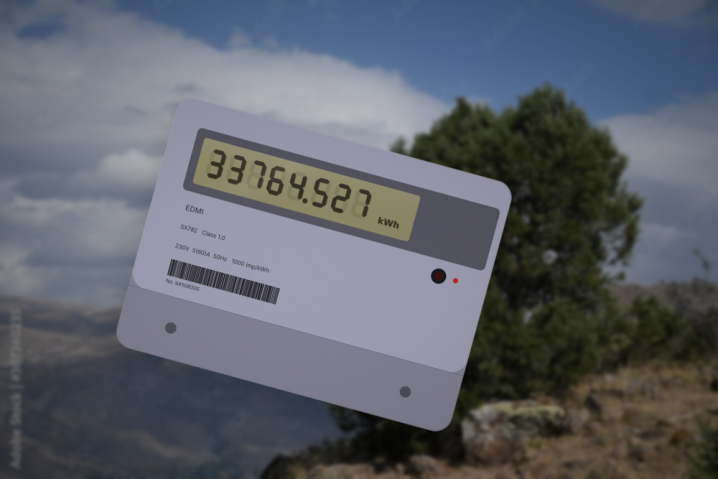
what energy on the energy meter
33764.527 kWh
